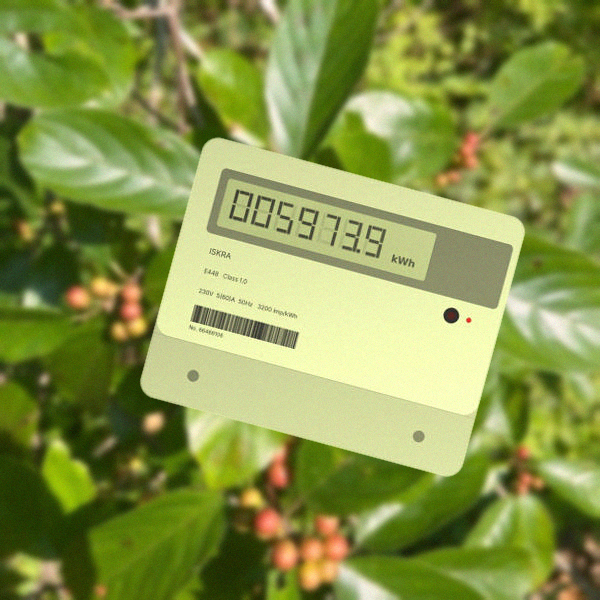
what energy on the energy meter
5973.9 kWh
